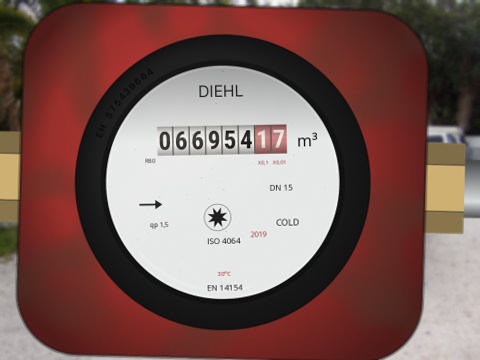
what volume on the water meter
66954.17 m³
